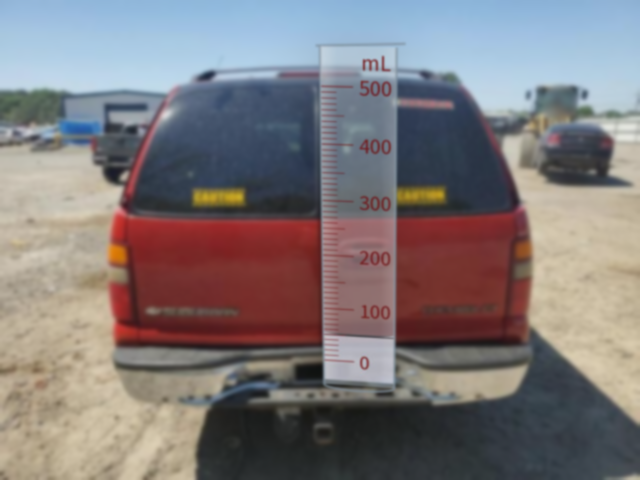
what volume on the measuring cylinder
50 mL
